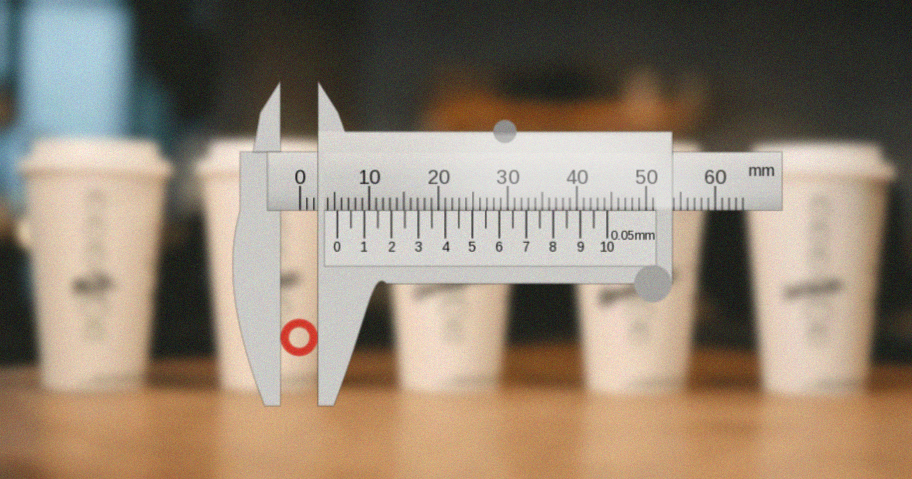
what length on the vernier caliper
5.4 mm
